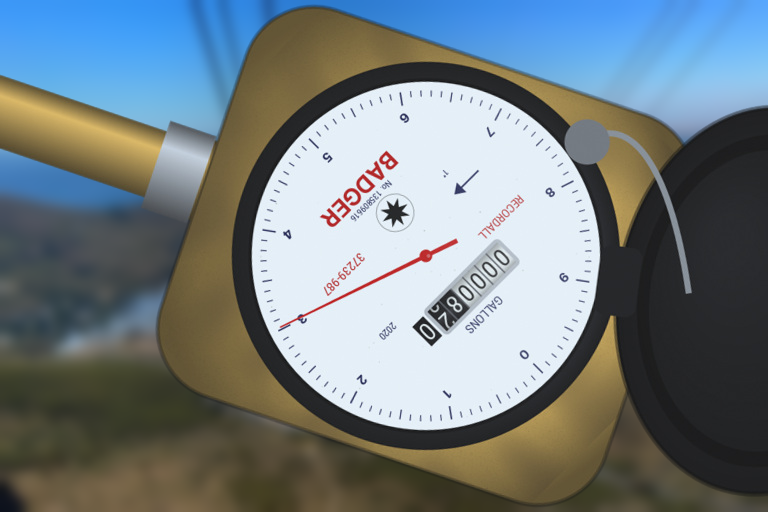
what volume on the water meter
823.0 gal
